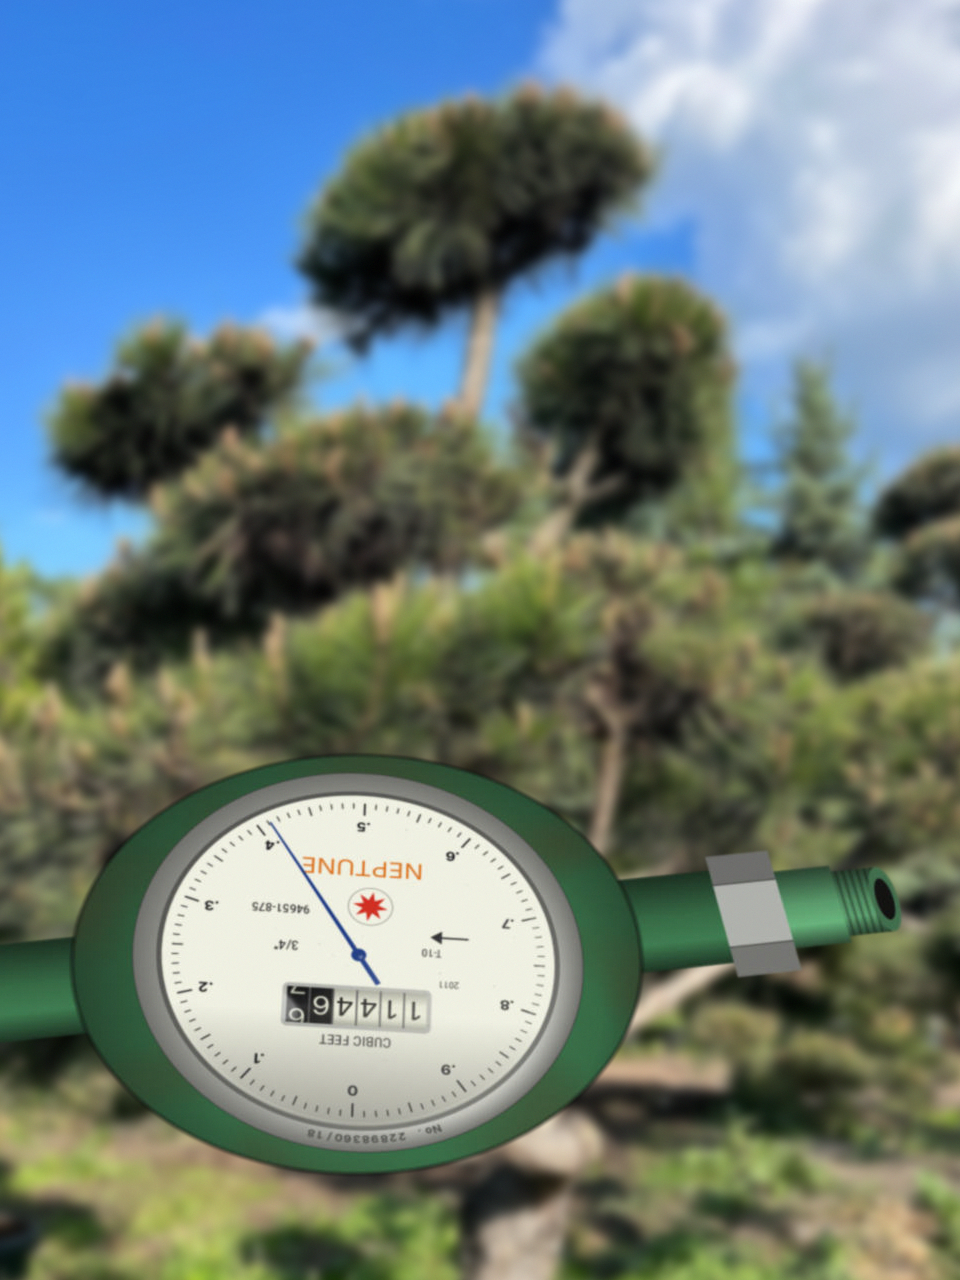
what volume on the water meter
114466.41 ft³
